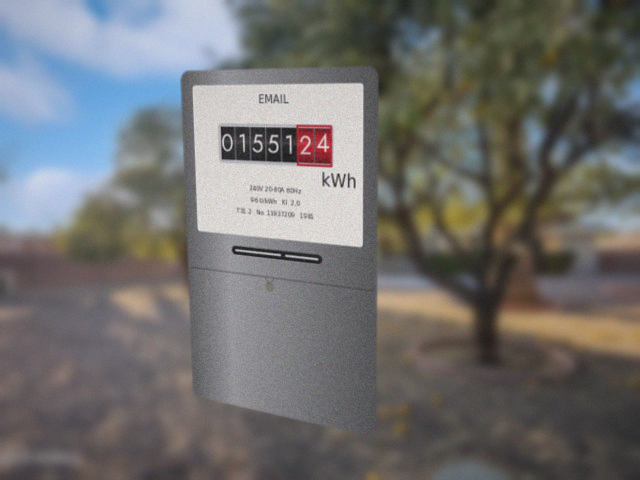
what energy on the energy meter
1551.24 kWh
